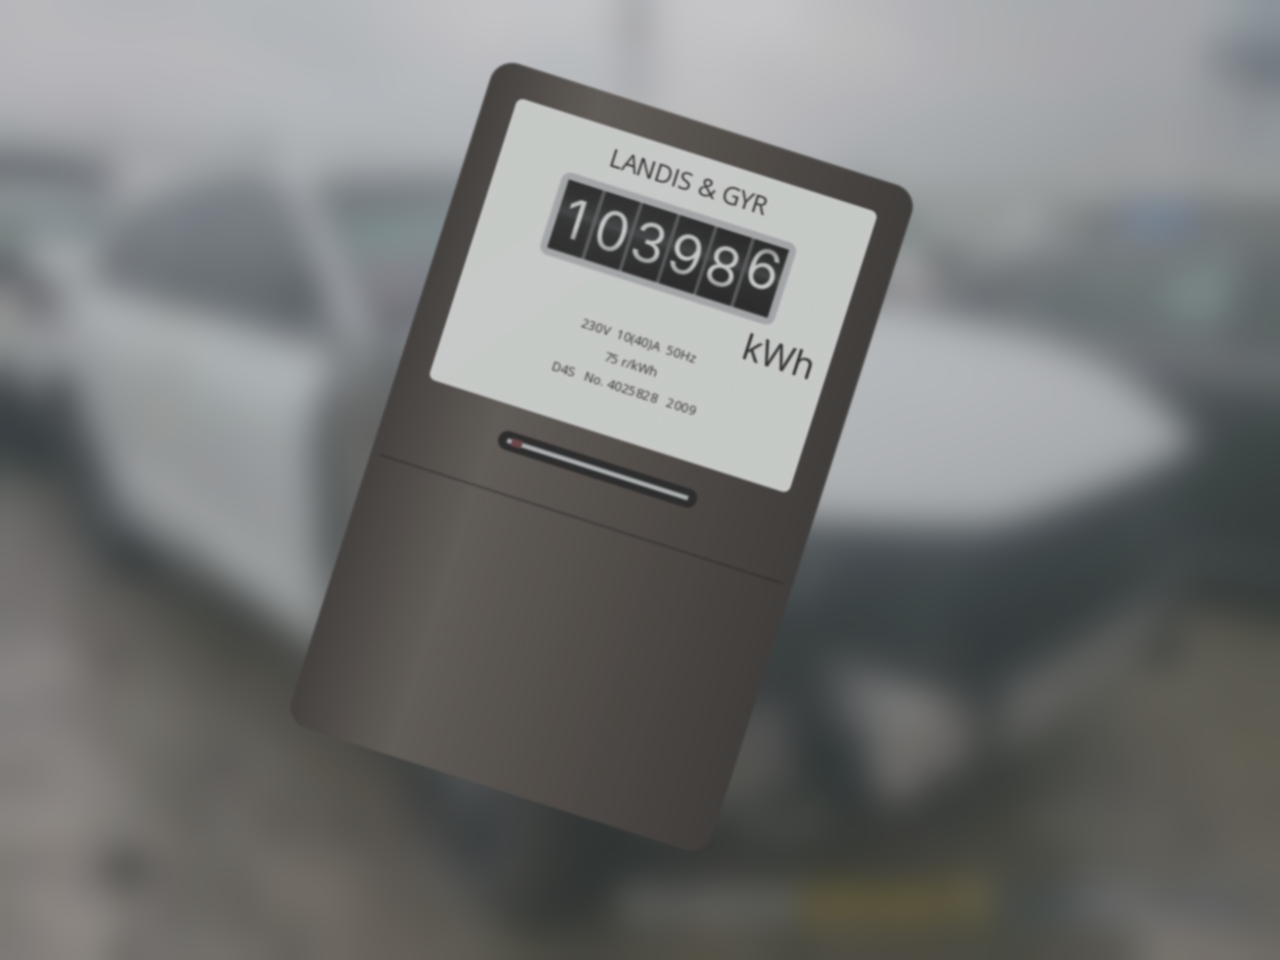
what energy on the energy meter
103986 kWh
